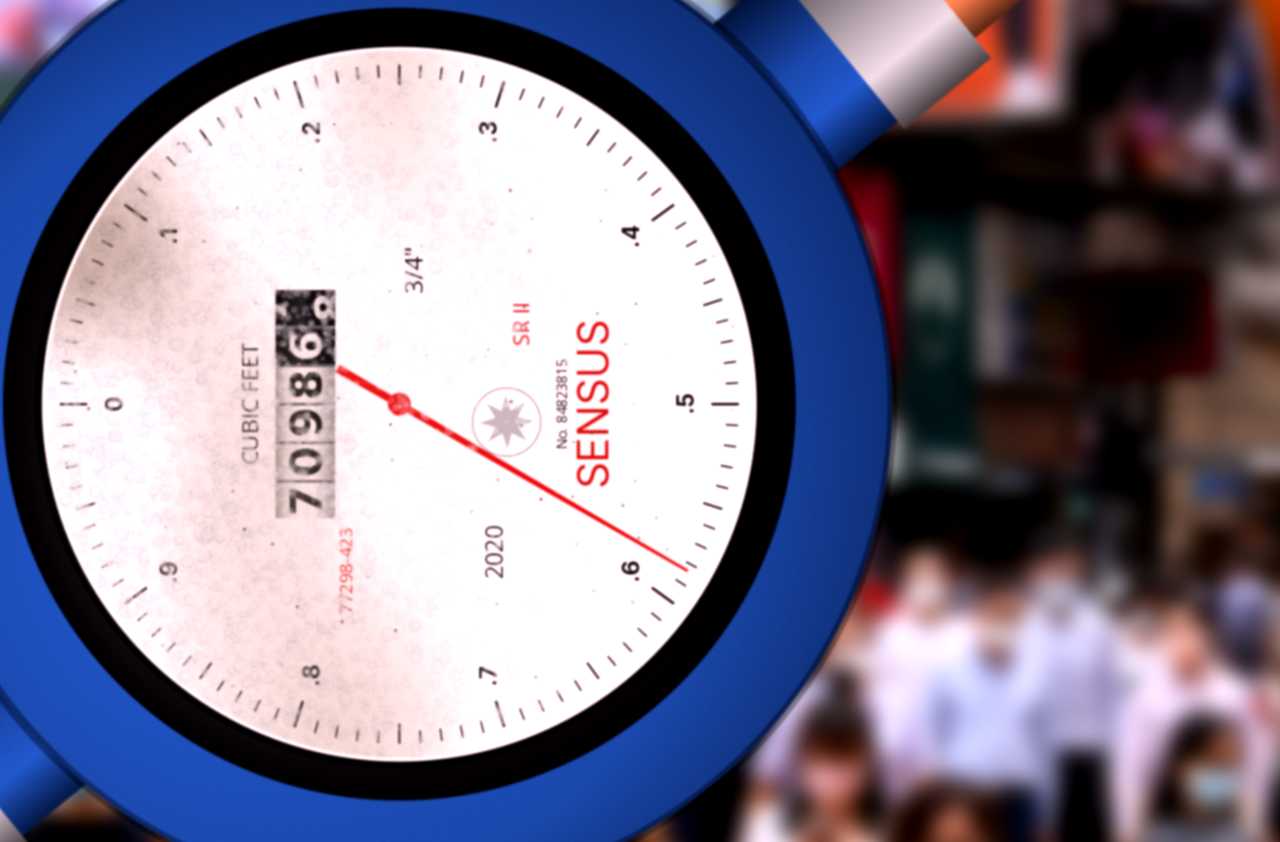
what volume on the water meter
709867.58 ft³
